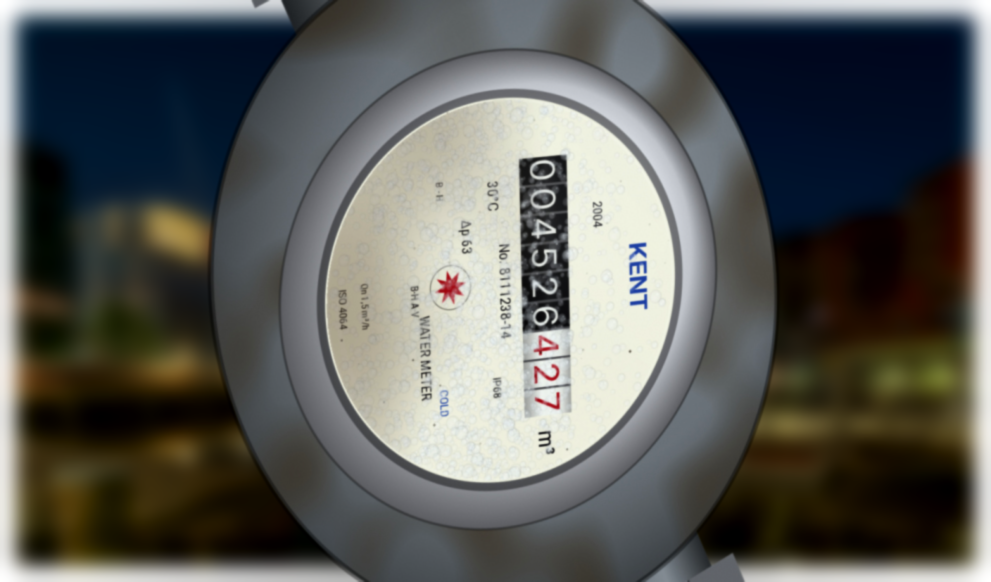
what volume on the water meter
4526.427 m³
